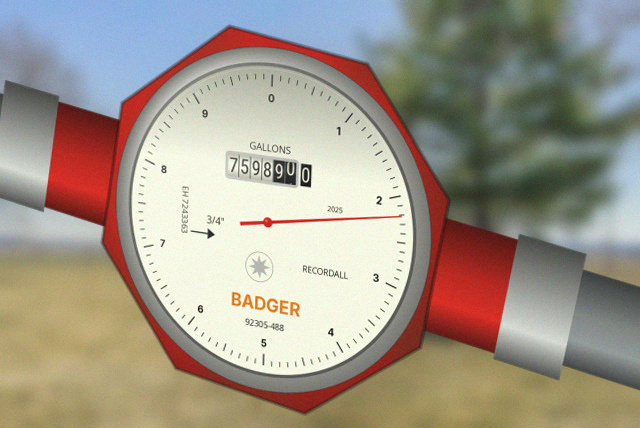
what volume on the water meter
7598902.2 gal
